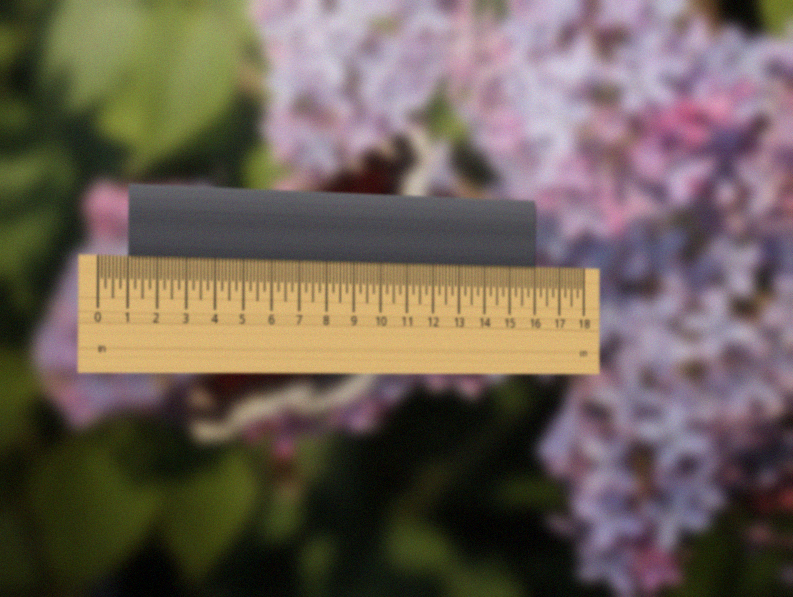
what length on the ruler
15 in
